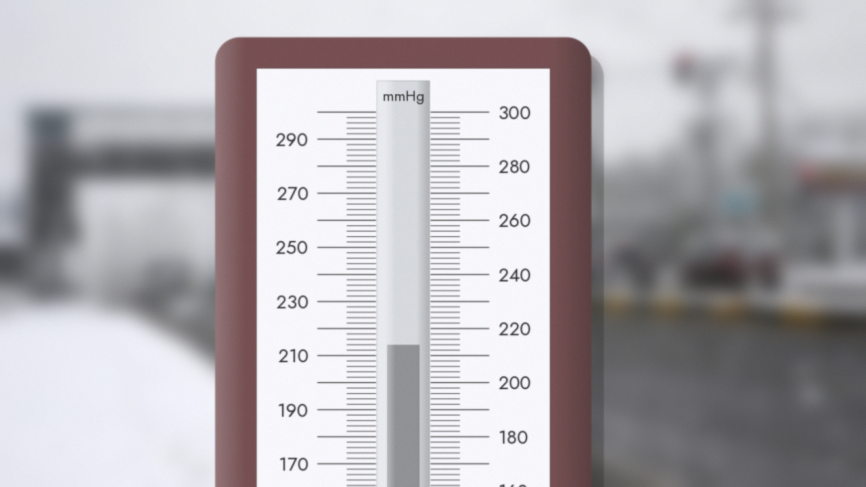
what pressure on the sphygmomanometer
214 mmHg
